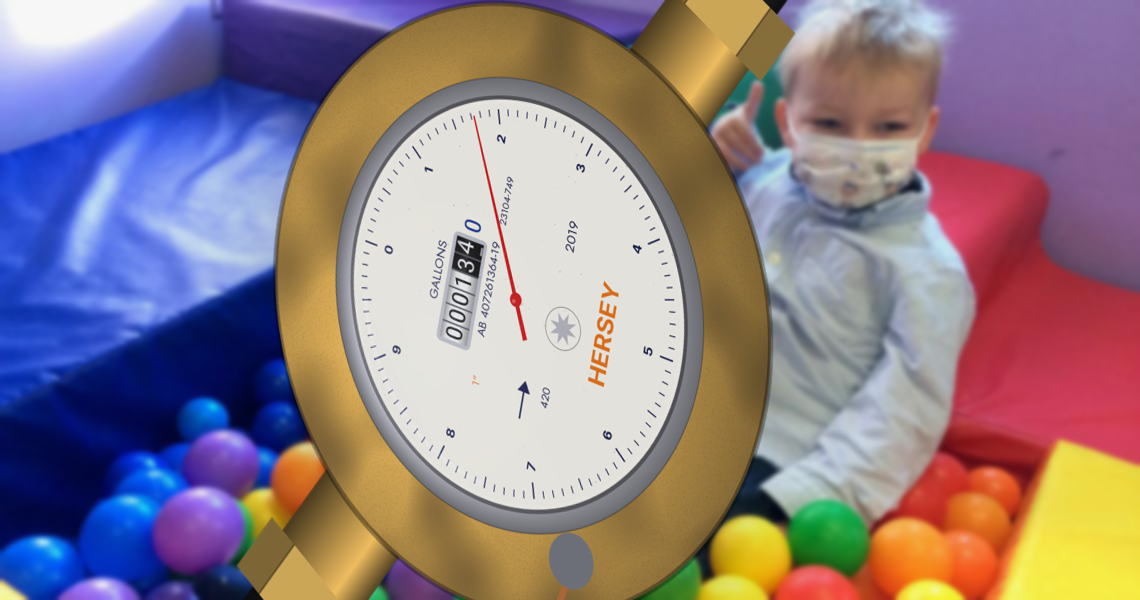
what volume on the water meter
1341.7 gal
